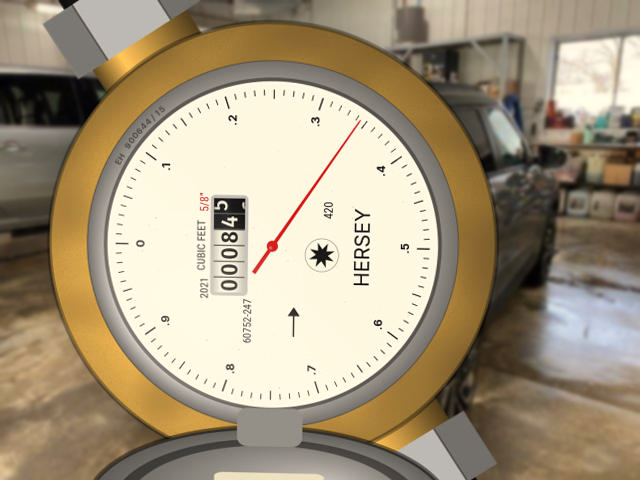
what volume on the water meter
845.34 ft³
